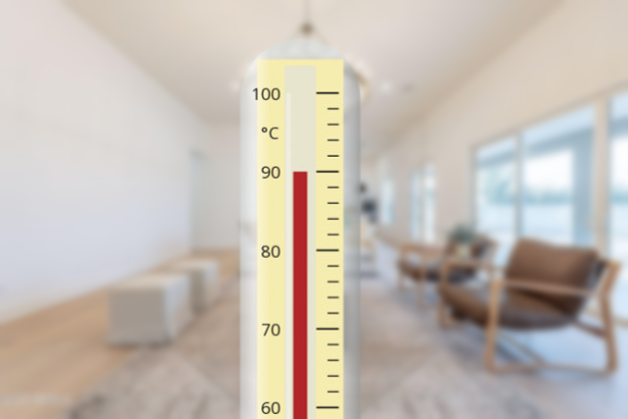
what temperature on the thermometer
90 °C
